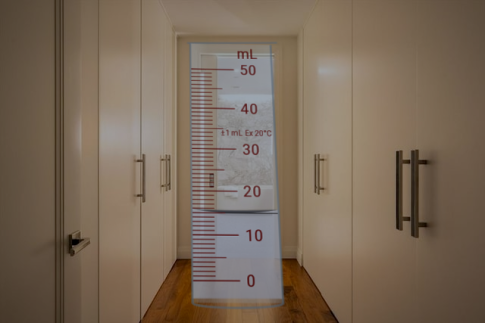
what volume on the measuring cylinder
15 mL
